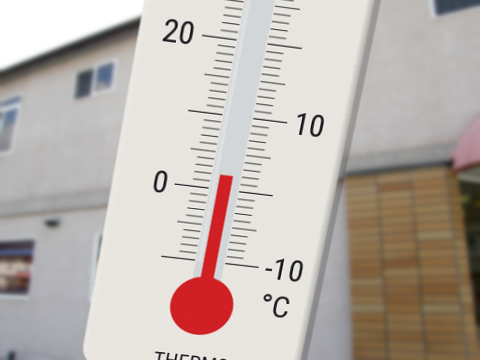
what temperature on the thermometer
2 °C
